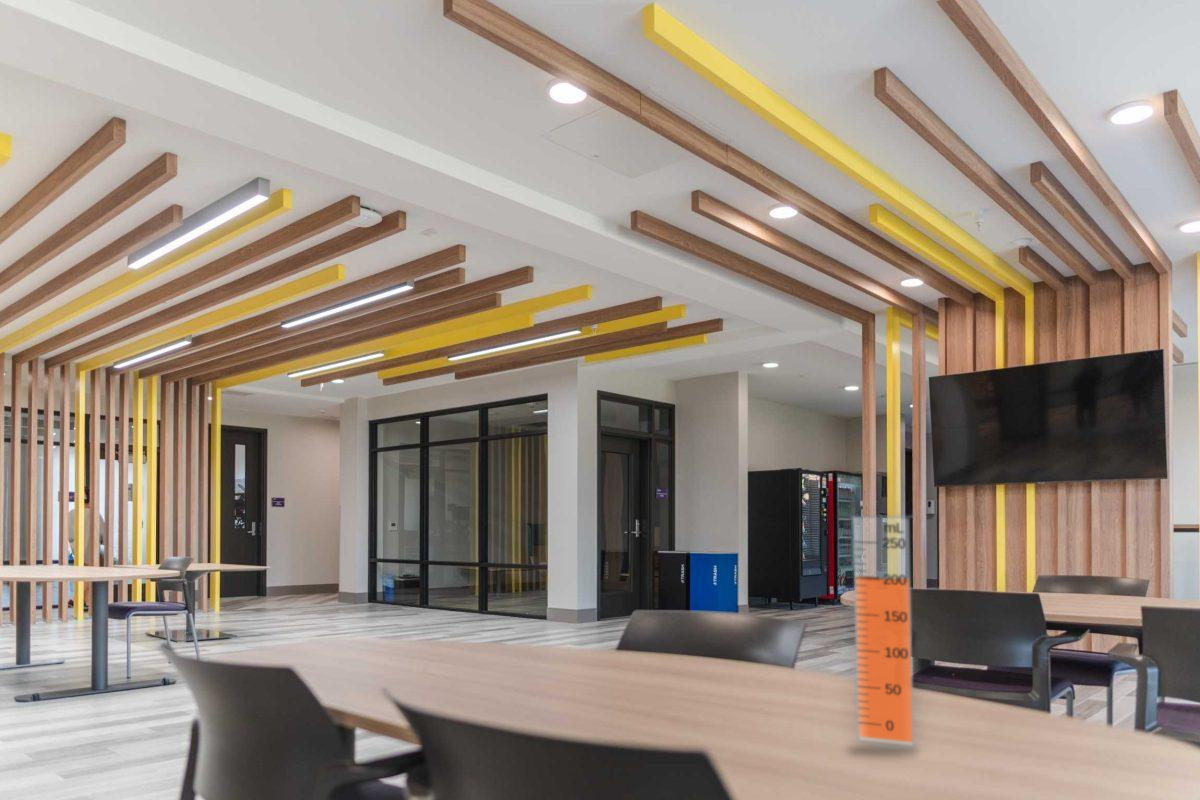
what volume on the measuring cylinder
200 mL
